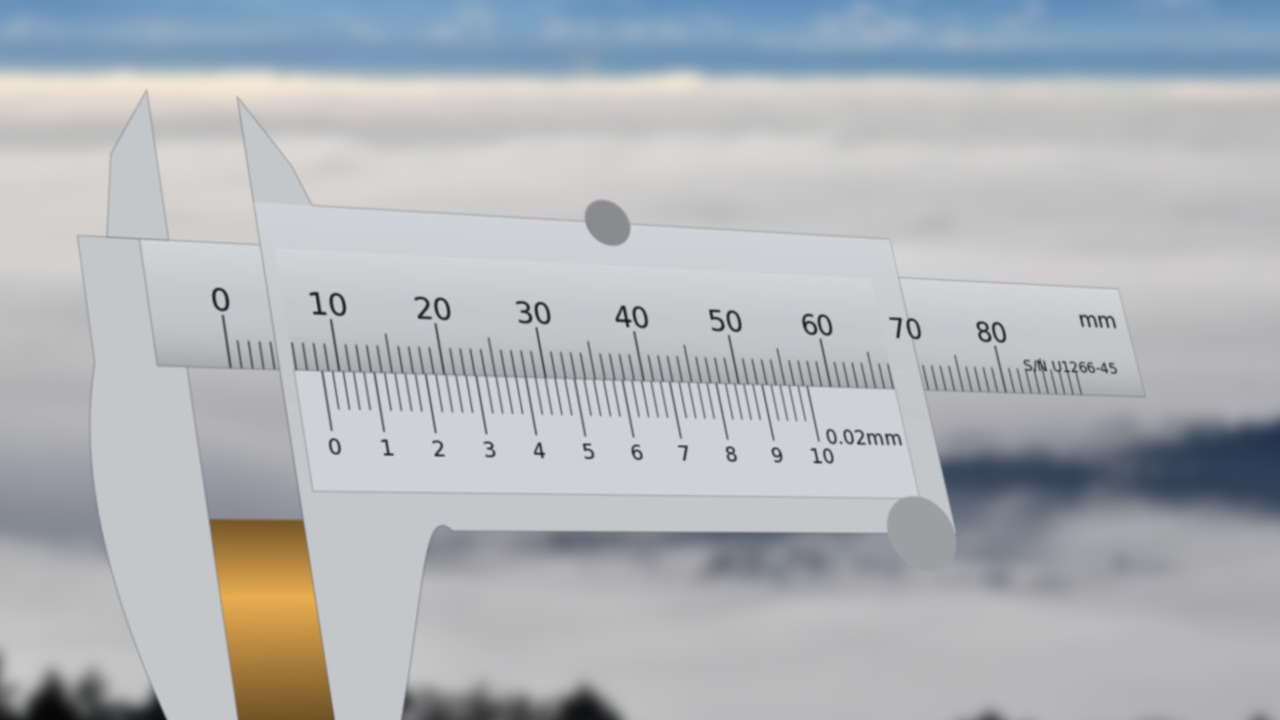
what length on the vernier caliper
8.4 mm
